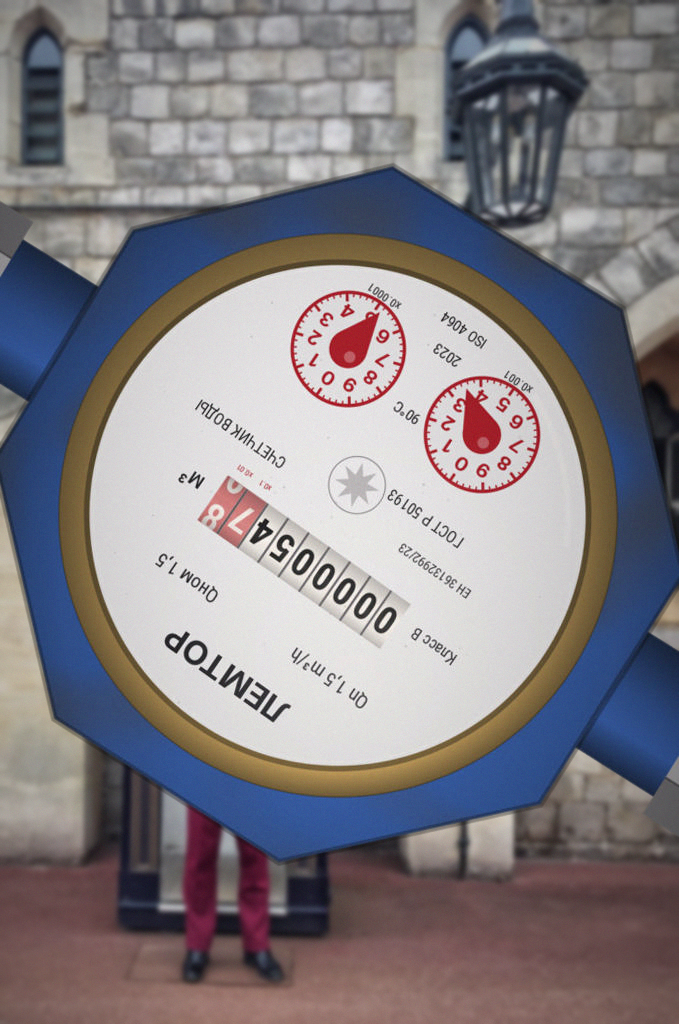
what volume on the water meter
54.7835 m³
